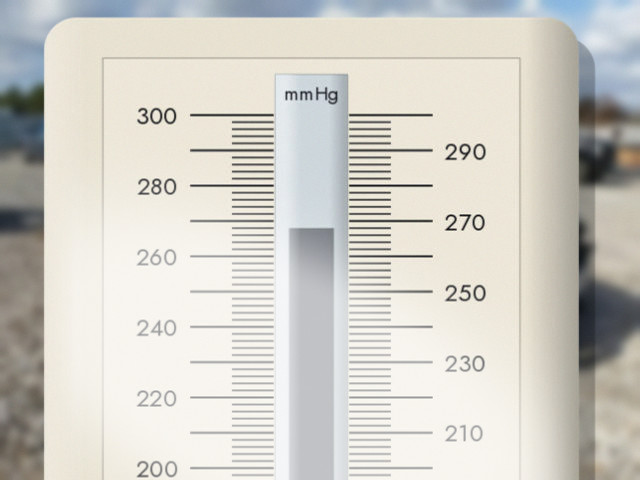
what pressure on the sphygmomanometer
268 mmHg
